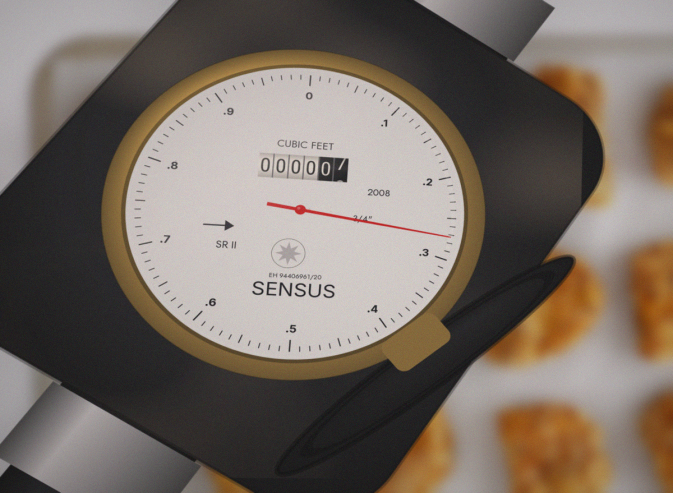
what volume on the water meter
7.27 ft³
